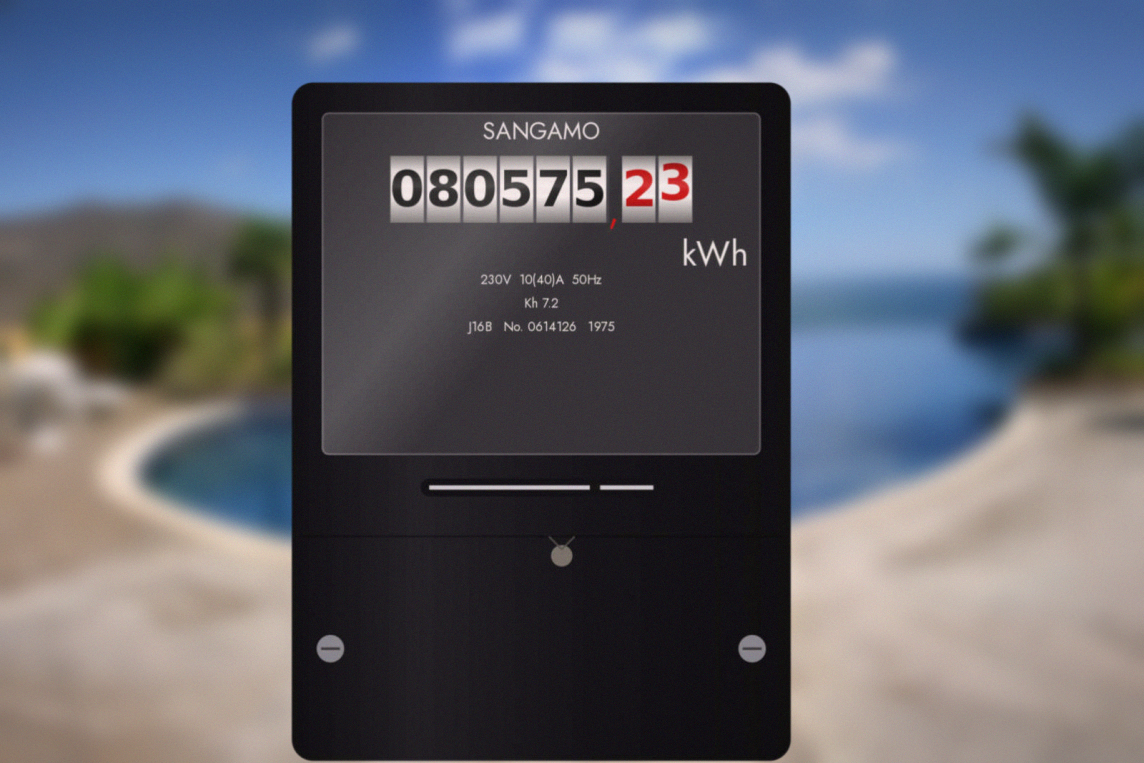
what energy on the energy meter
80575.23 kWh
